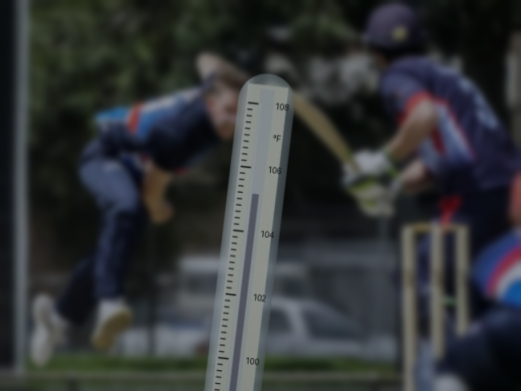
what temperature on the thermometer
105.2 °F
